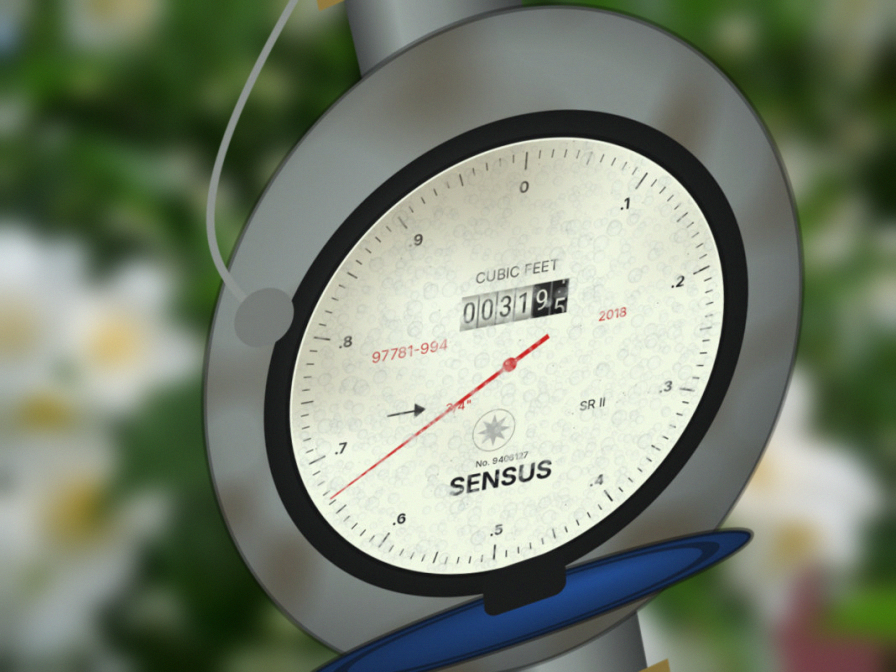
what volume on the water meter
3194.66 ft³
